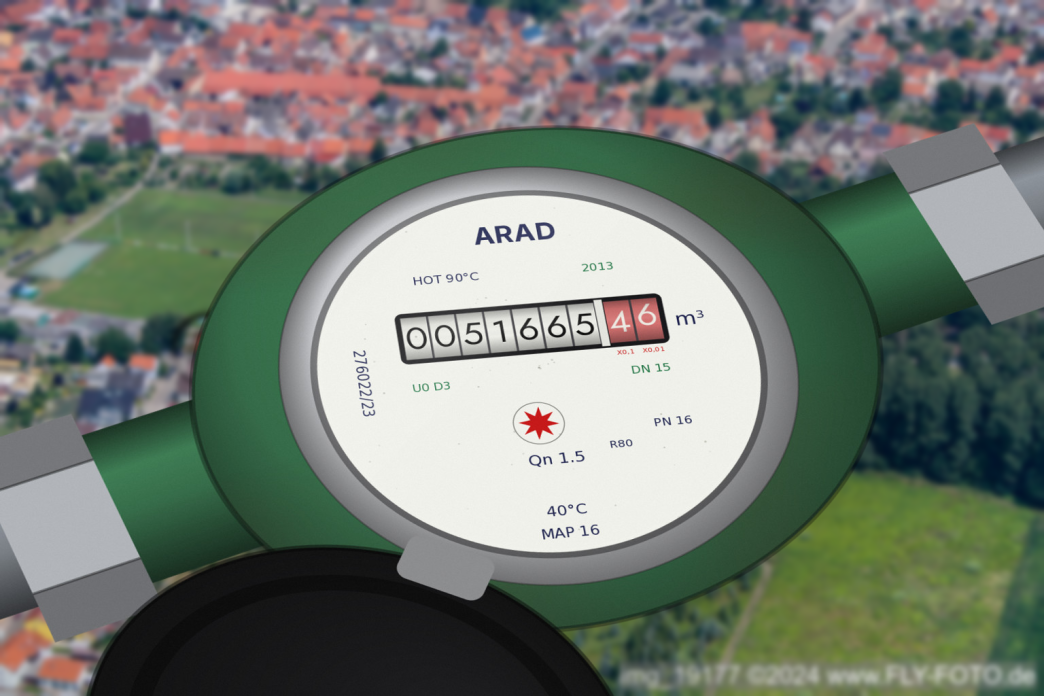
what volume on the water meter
51665.46 m³
